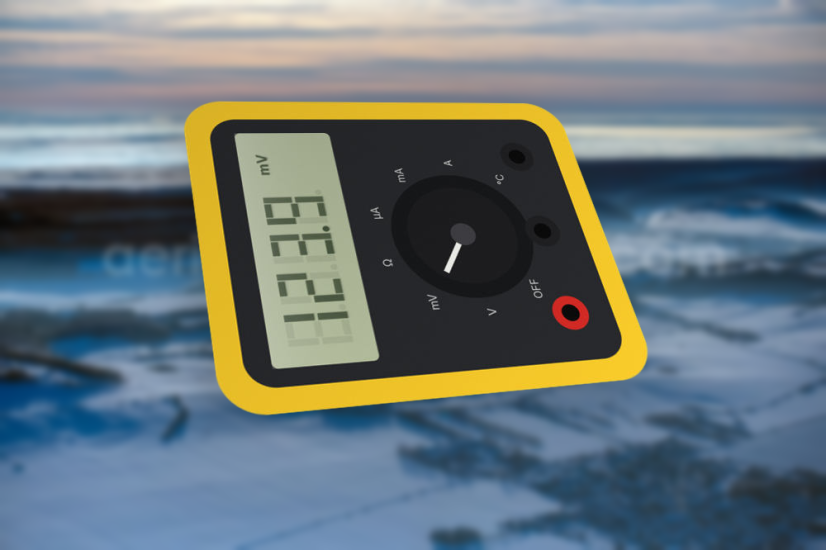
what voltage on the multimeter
123.9 mV
